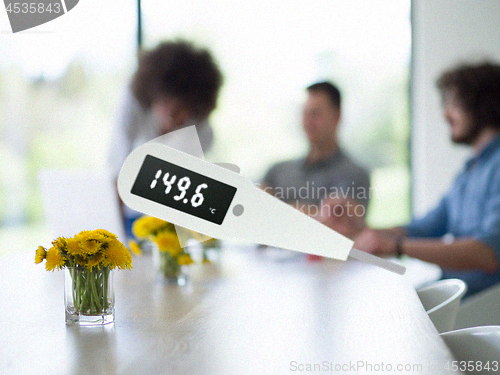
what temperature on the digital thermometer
149.6 °C
